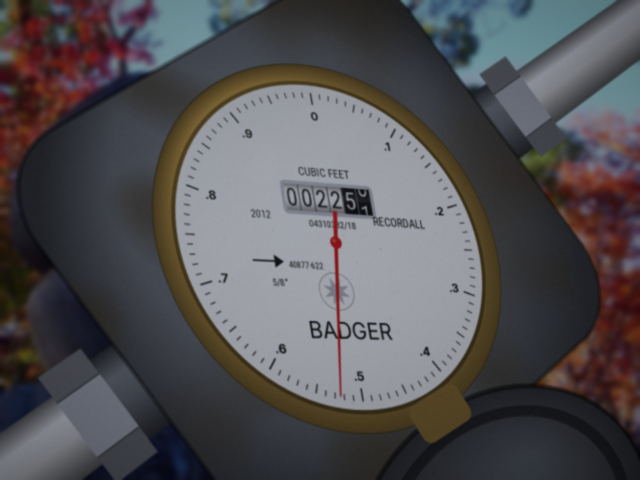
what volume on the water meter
2250.52 ft³
